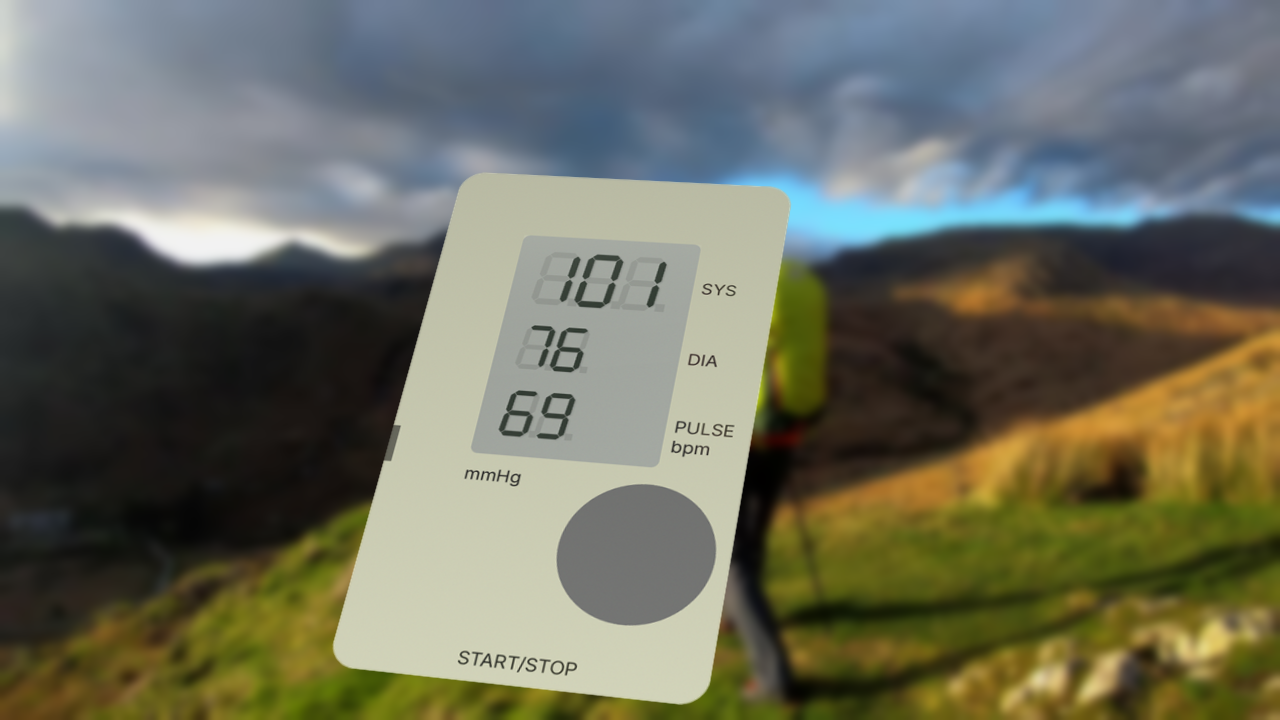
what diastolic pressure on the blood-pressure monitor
76 mmHg
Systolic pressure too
101 mmHg
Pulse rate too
69 bpm
